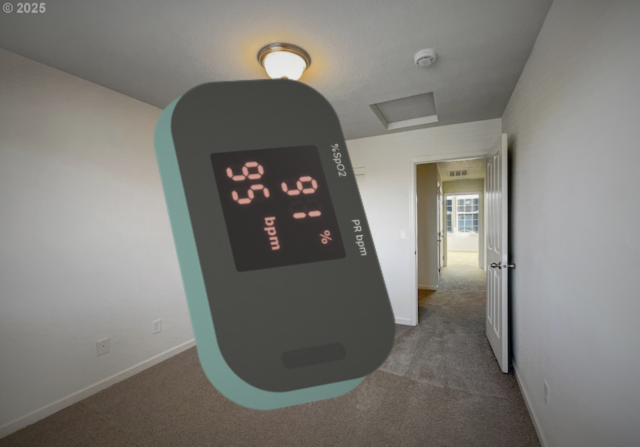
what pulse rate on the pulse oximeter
95 bpm
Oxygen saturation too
91 %
